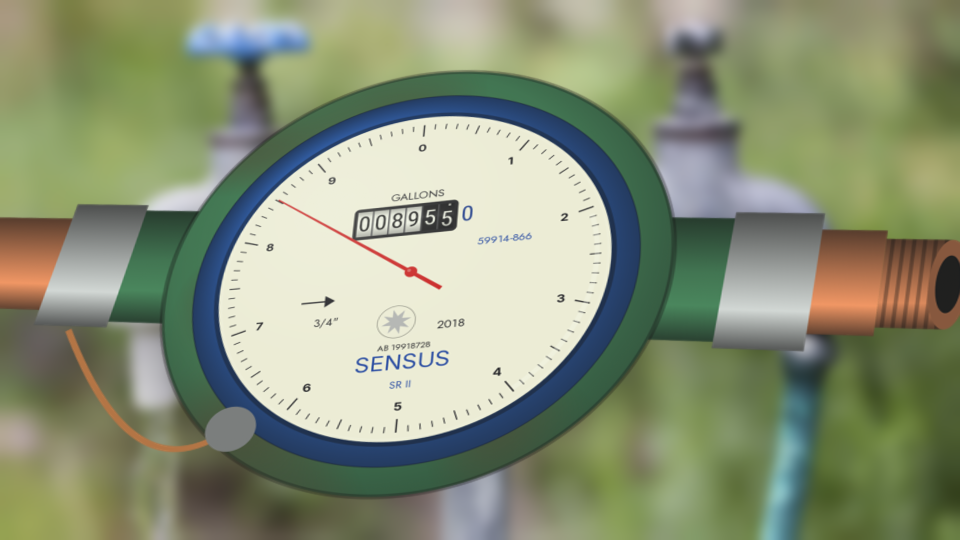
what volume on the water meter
89548.5 gal
